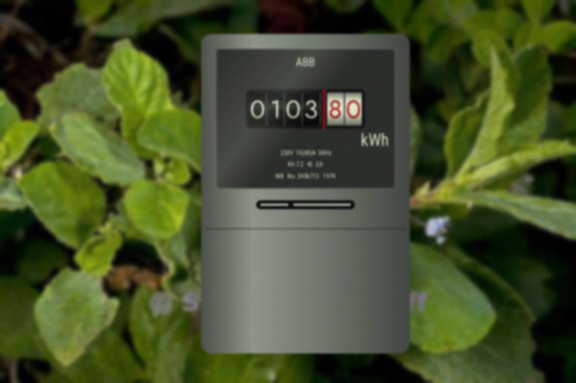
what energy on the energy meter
103.80 kWh
